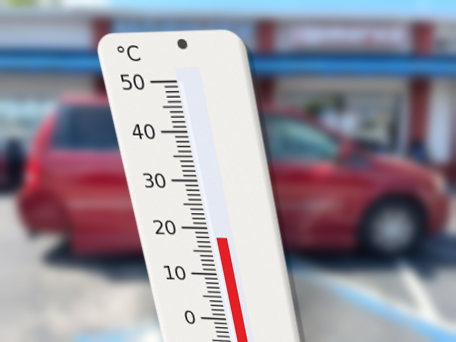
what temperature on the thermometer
18 °C
